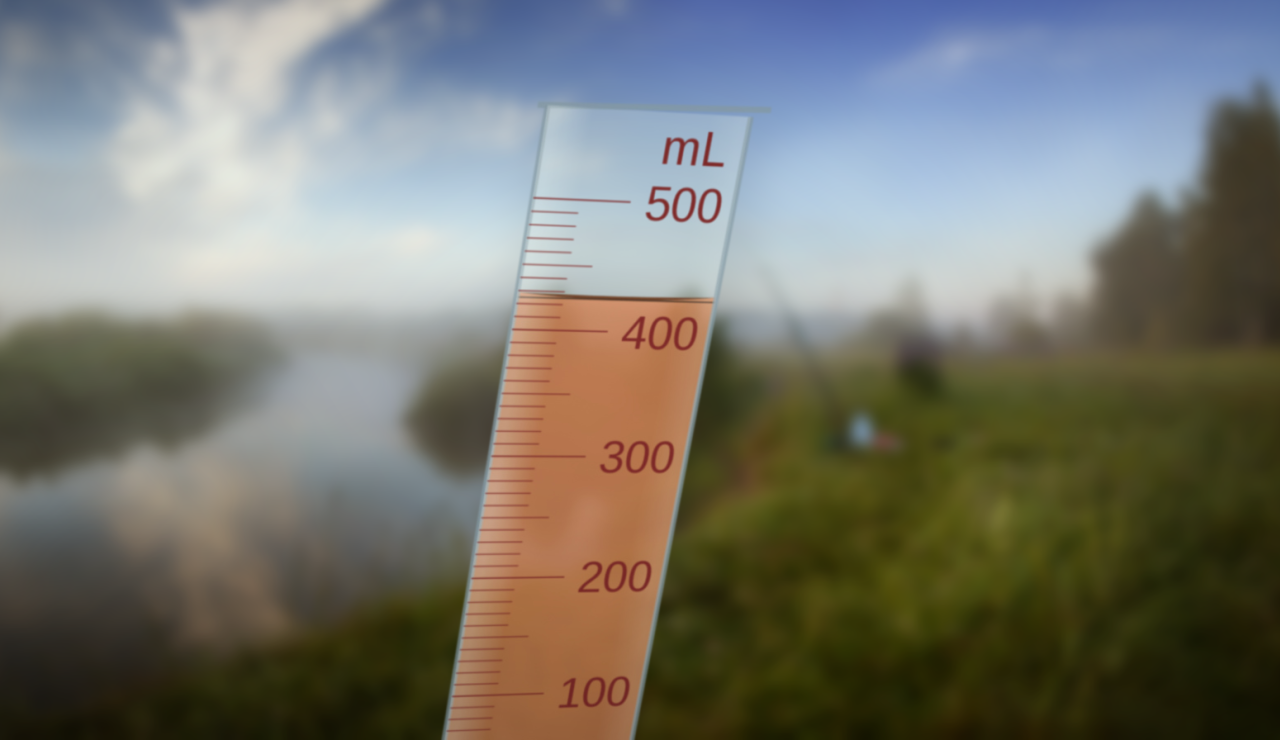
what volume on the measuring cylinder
425 mL
